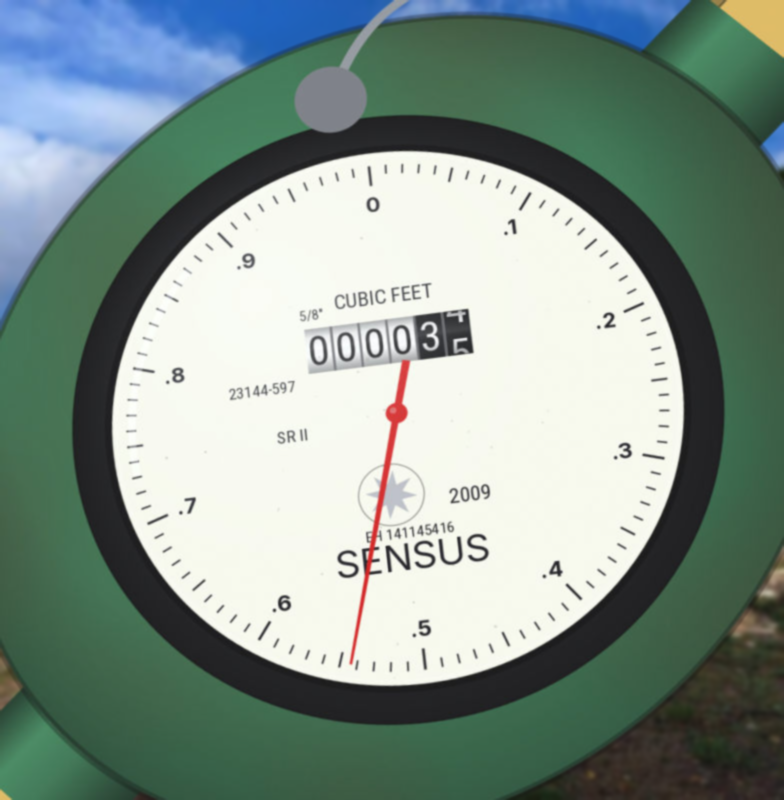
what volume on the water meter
34.54 ft³
